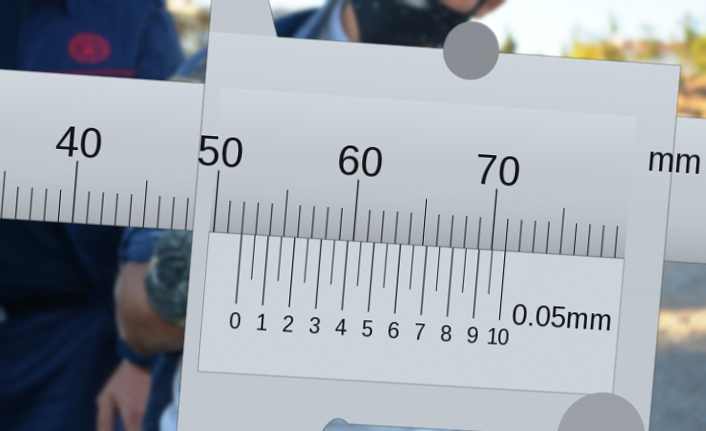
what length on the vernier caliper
52.0 mm
